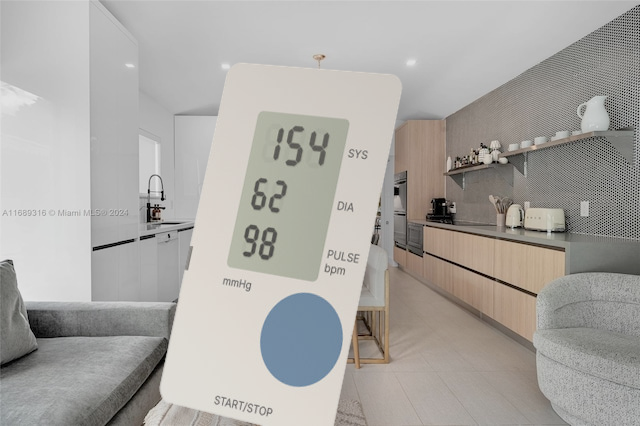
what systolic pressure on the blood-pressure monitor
154 mmHg
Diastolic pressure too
62 mmHg
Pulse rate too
98 bpm
